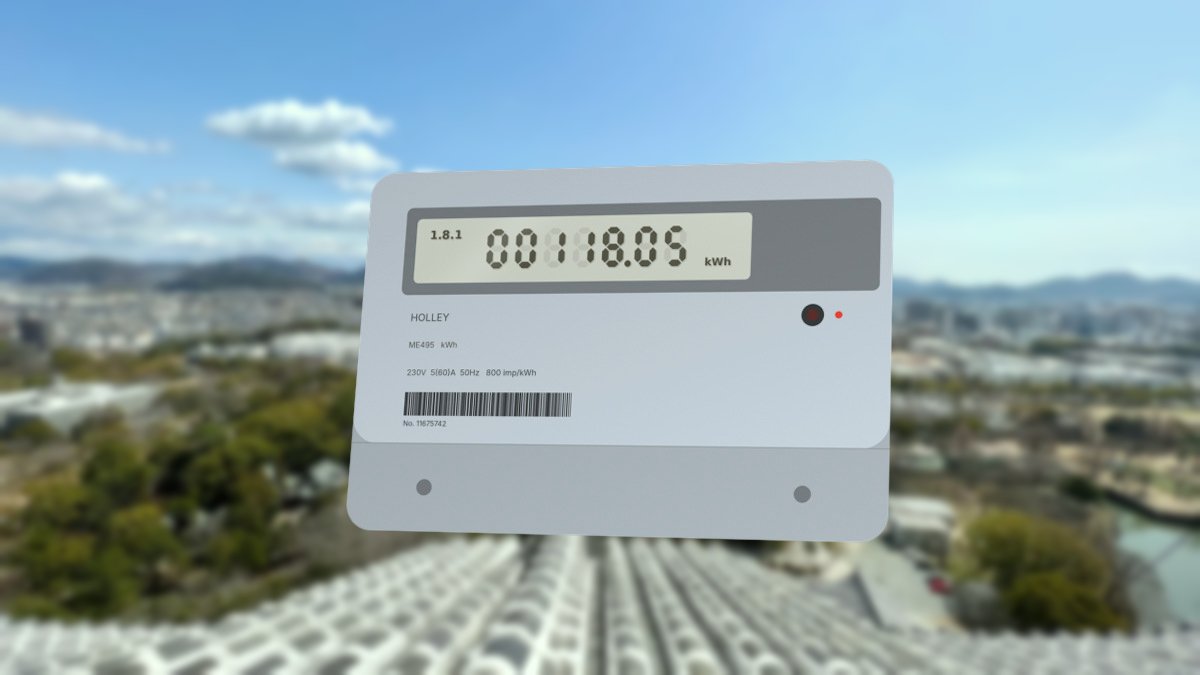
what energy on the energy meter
118.05 kWh
